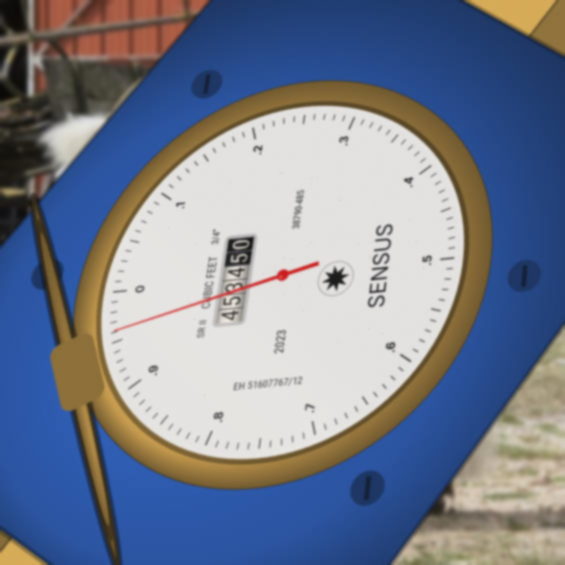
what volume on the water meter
453449.96 ft³
